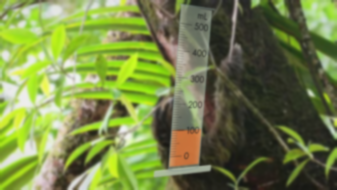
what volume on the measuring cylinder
100 mL
